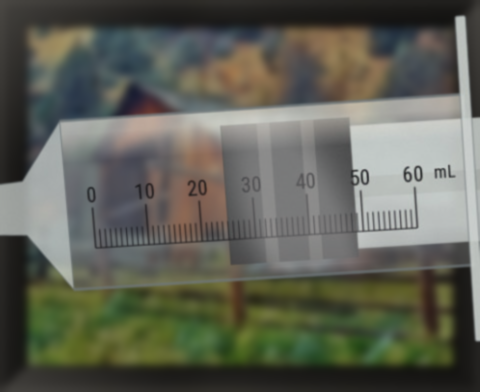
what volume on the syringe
25 mL
